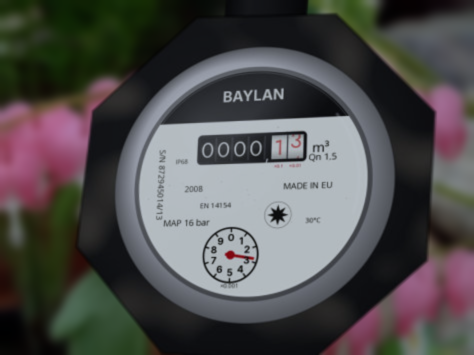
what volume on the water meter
0.132 m³
